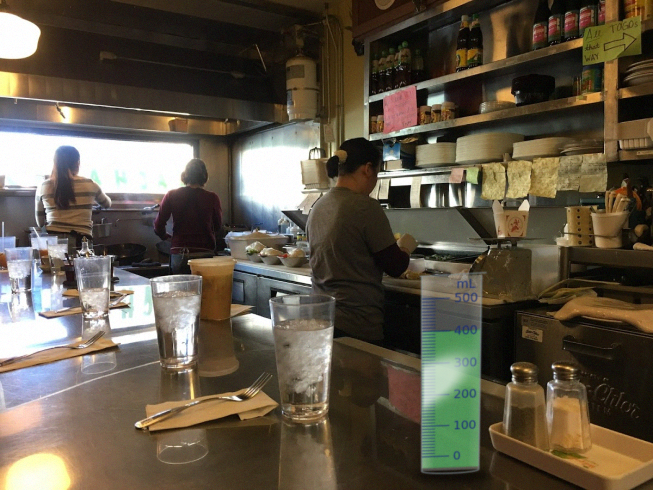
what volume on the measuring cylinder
400 mL
